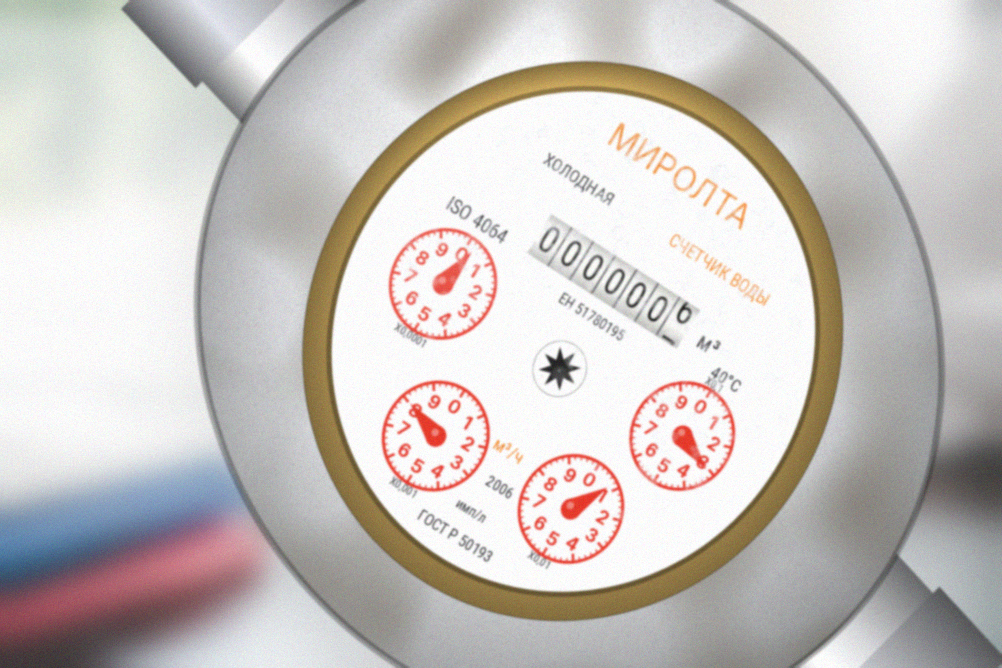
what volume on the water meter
6.3080 m³
